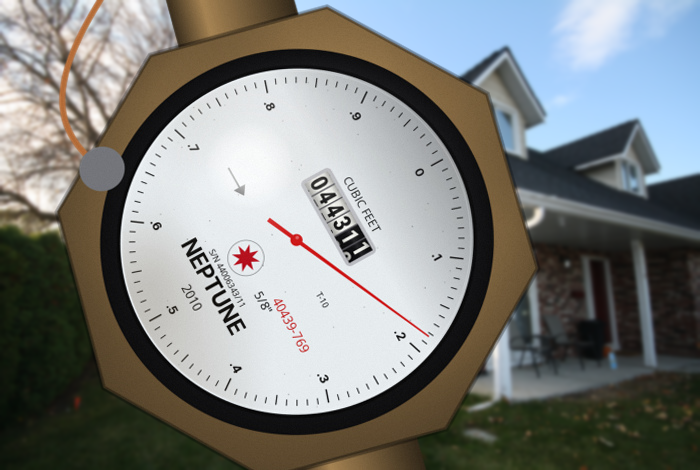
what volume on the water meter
44311.18 ft³
